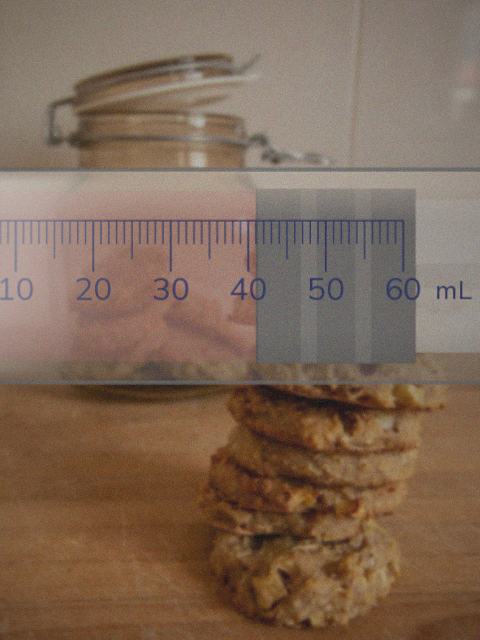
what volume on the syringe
41 mL
